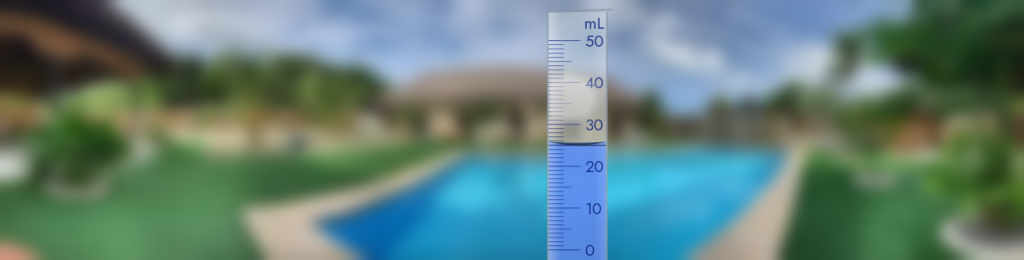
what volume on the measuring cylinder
25 mL
